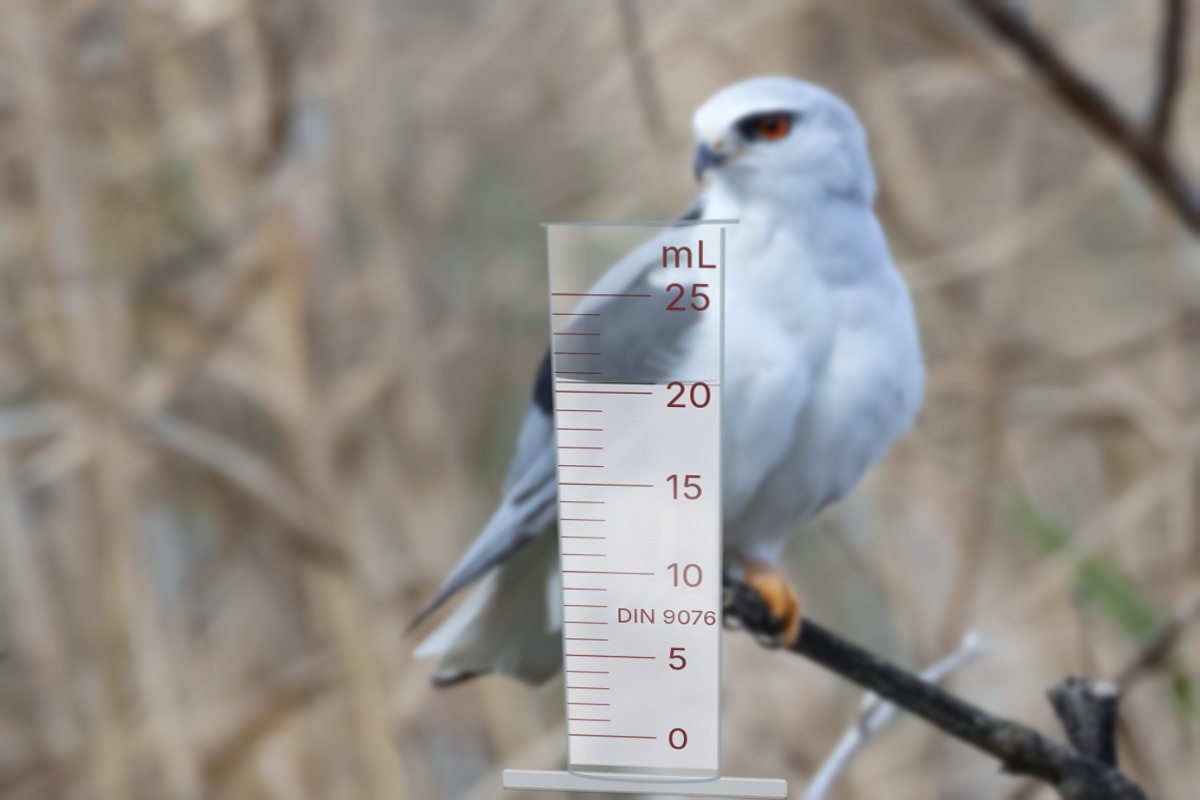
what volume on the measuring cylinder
20.5 mL
